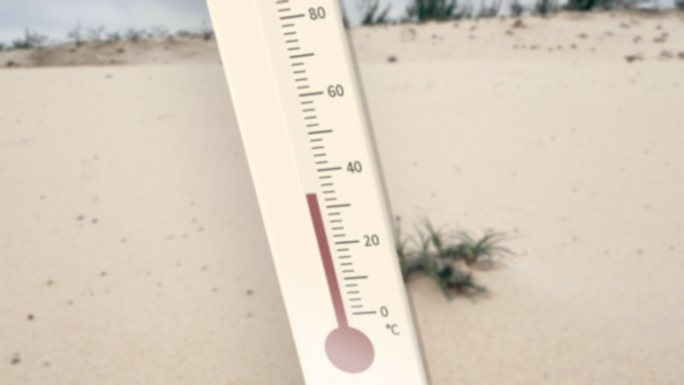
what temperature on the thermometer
34 °C
